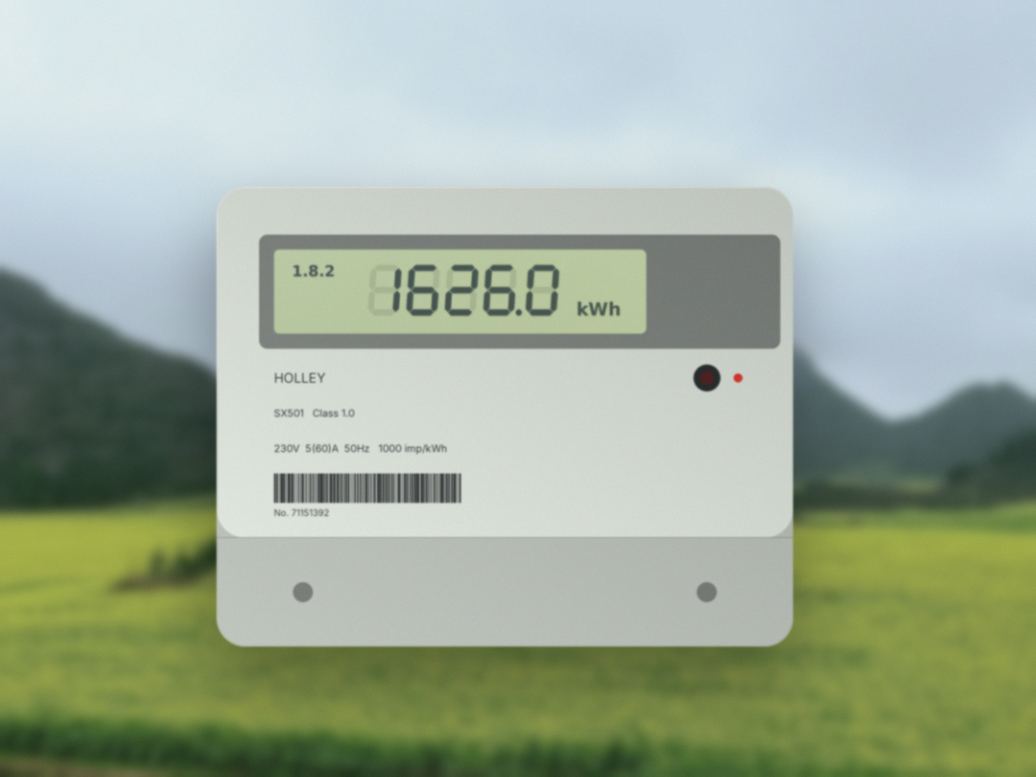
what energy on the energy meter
1626.0 kWh
